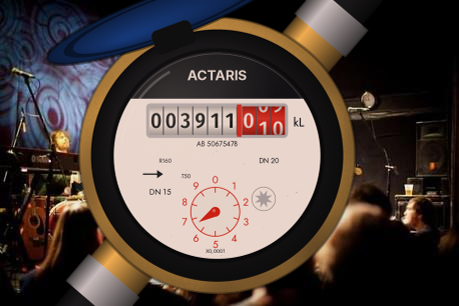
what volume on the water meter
3911.0096 kL
